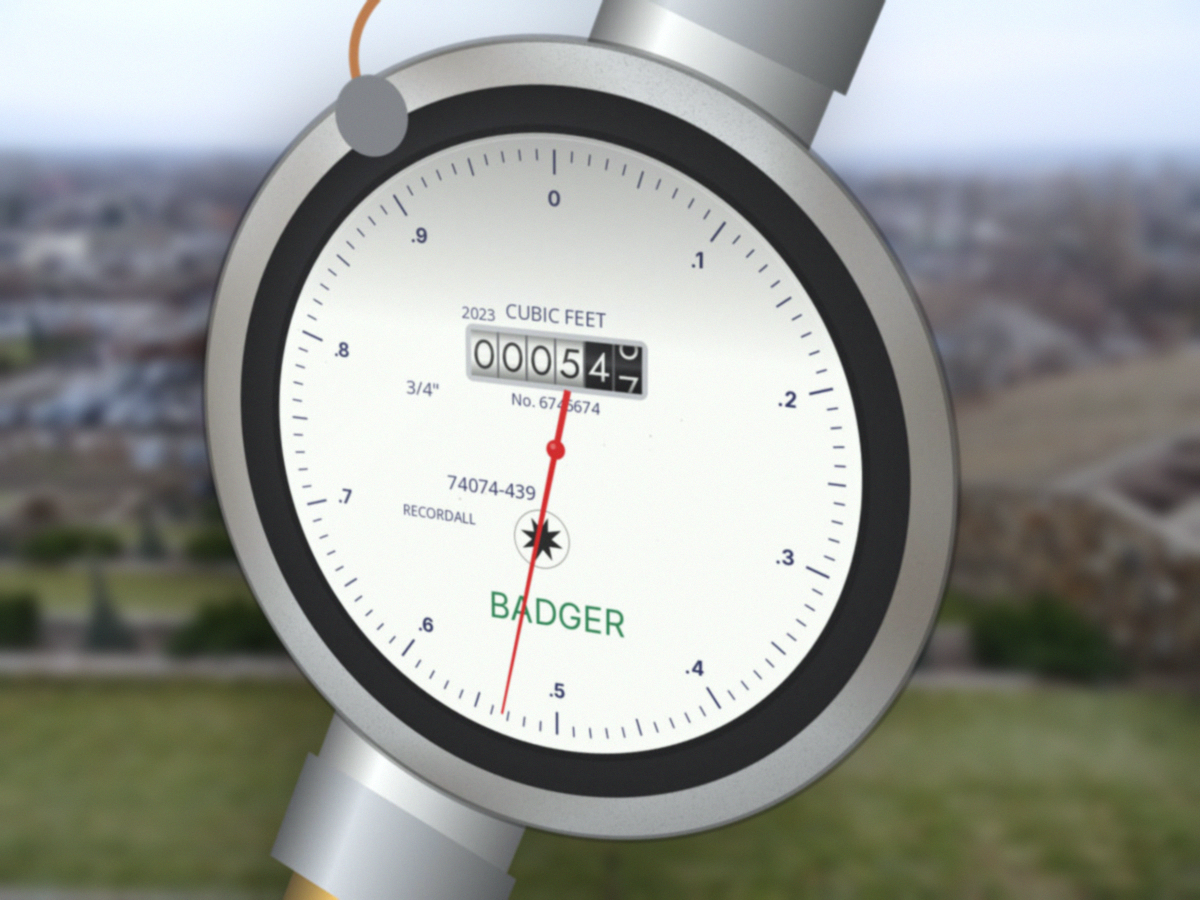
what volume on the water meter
546.53 ft³
